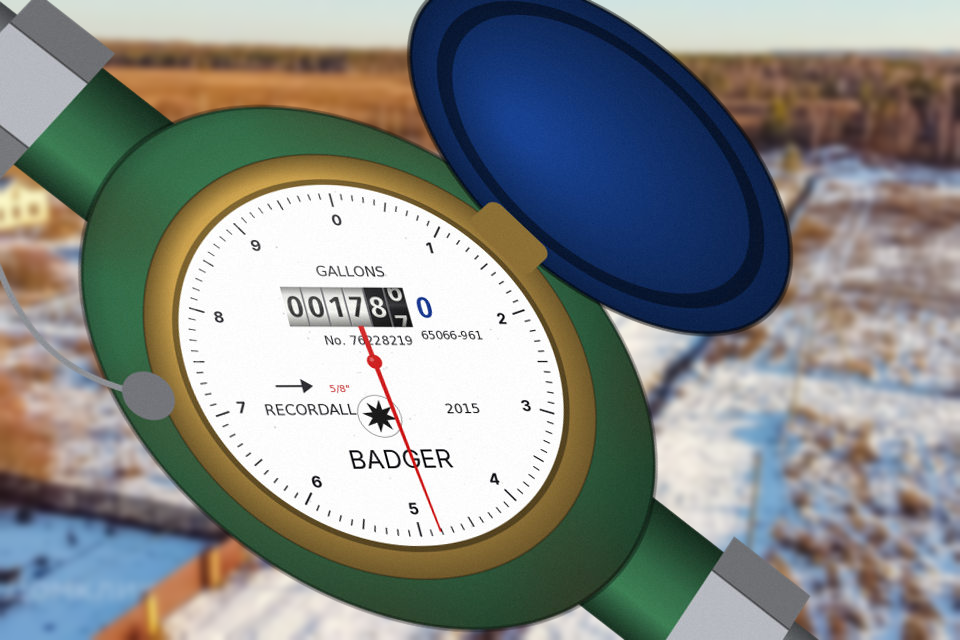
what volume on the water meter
17864.8 gal
